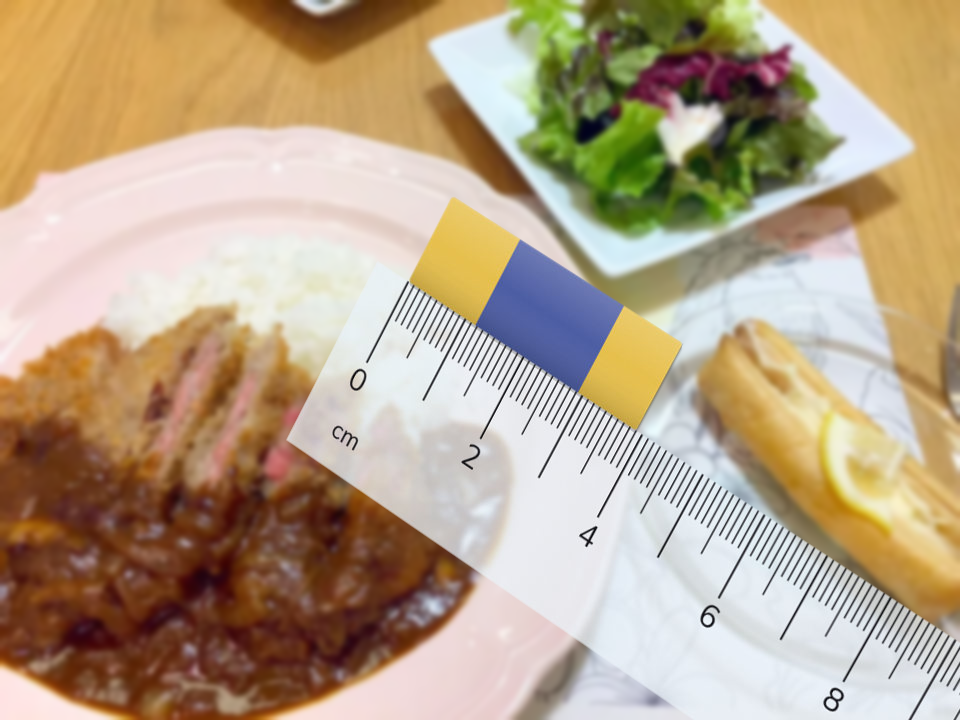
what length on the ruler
3.9 cm
